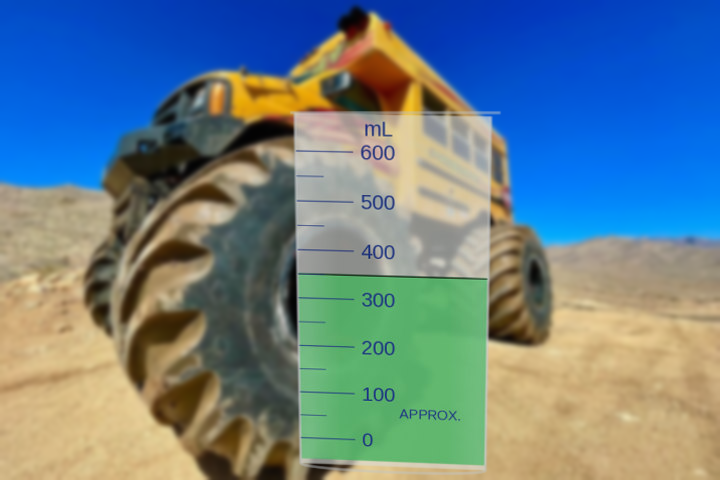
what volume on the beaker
350 mL
